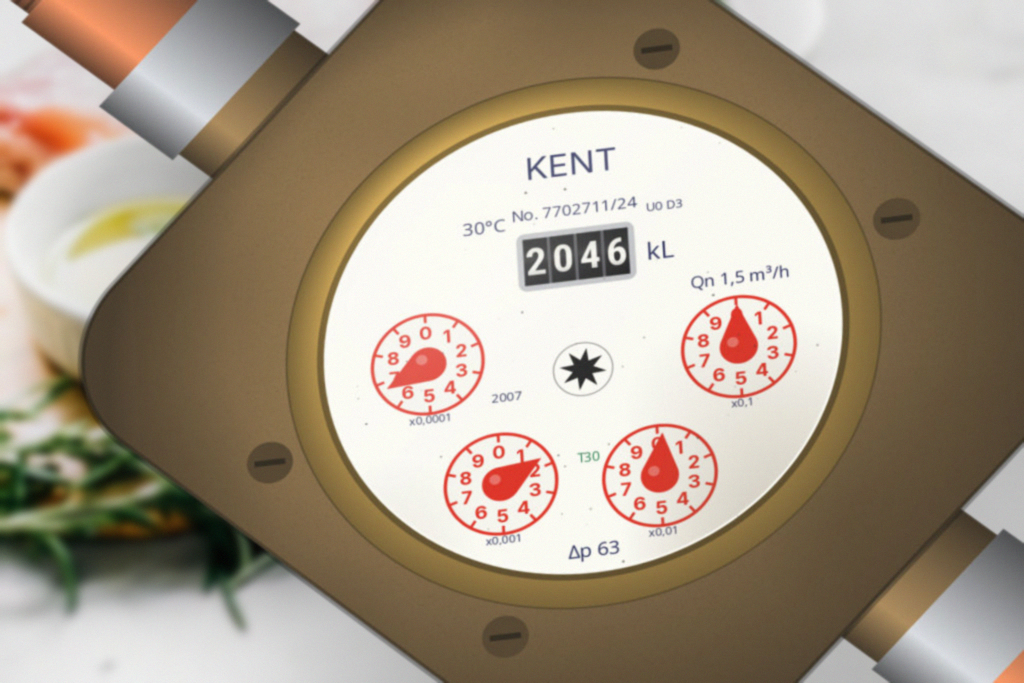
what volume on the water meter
2046.0016 kL
